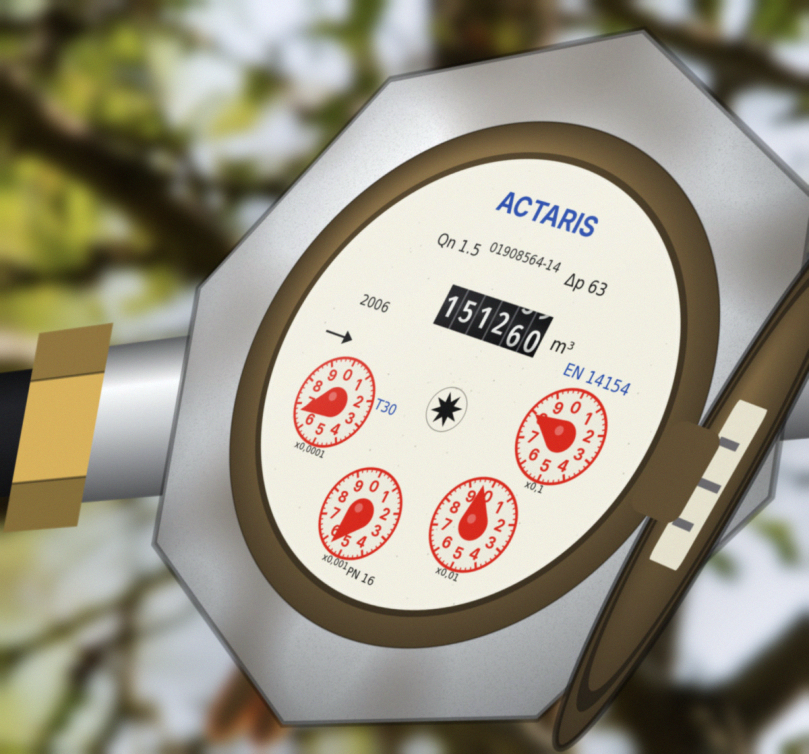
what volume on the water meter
151259.7956 m³
